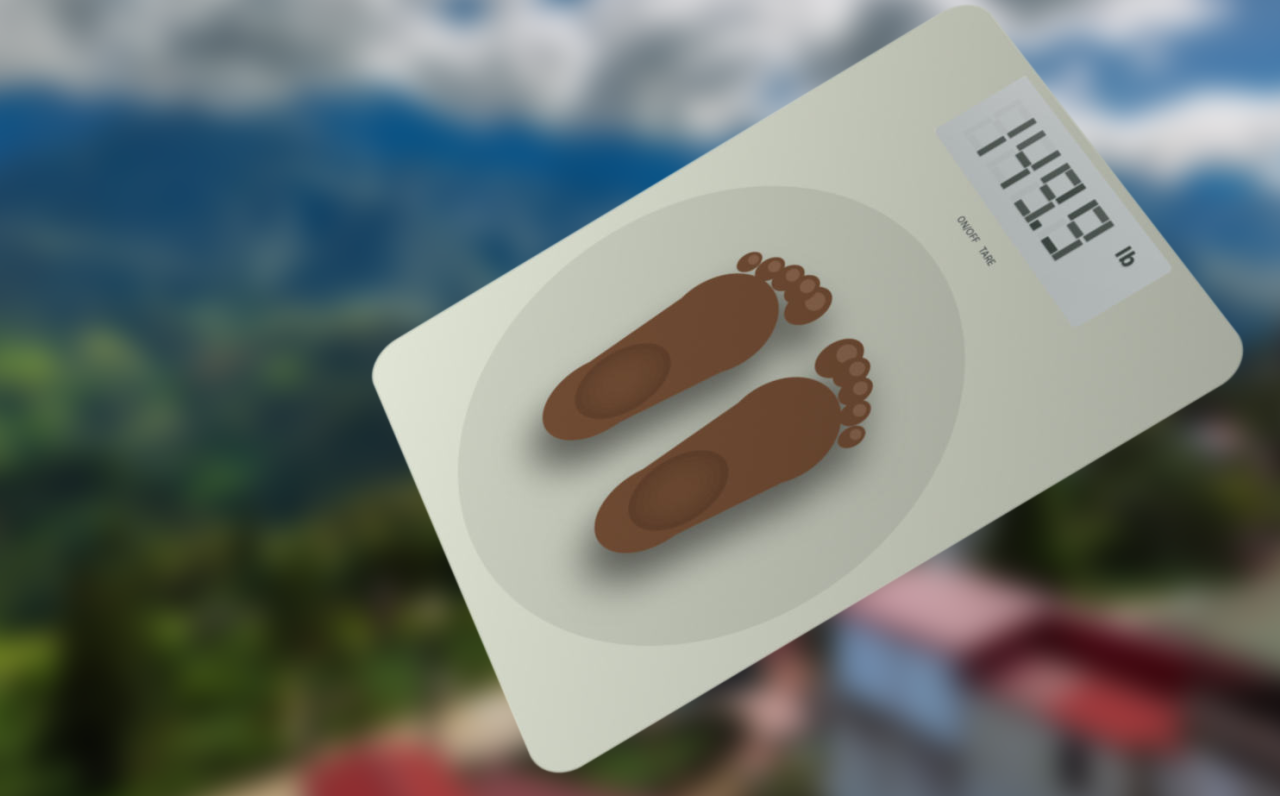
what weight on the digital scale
149.9 lb
